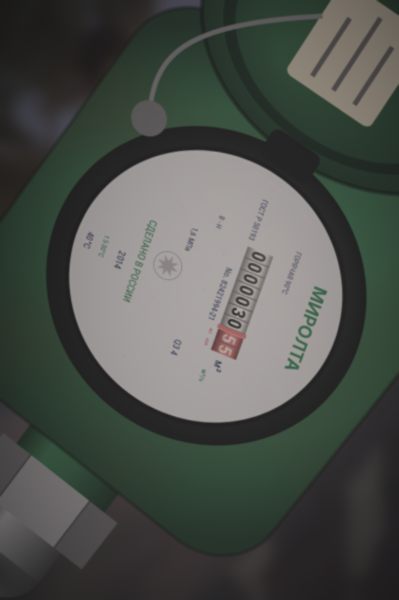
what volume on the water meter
30.55 m³
